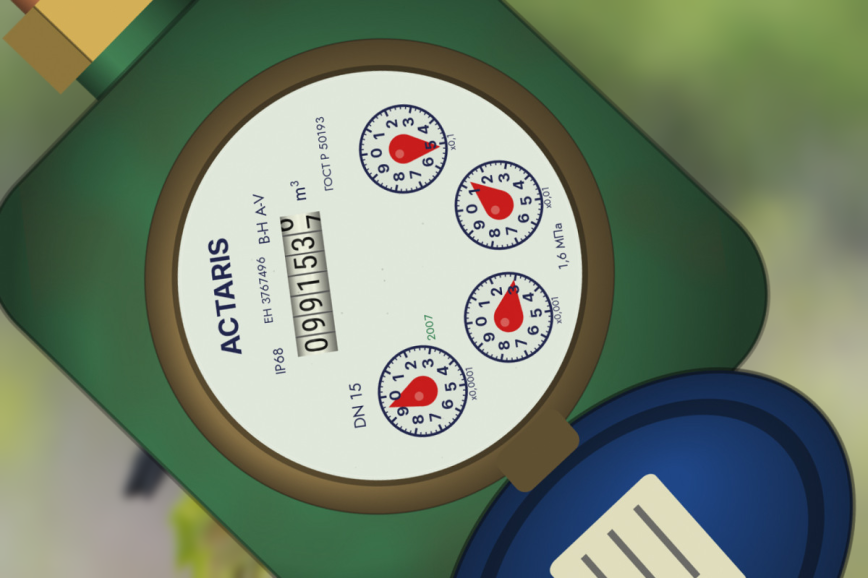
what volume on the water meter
991536.5129 m³
